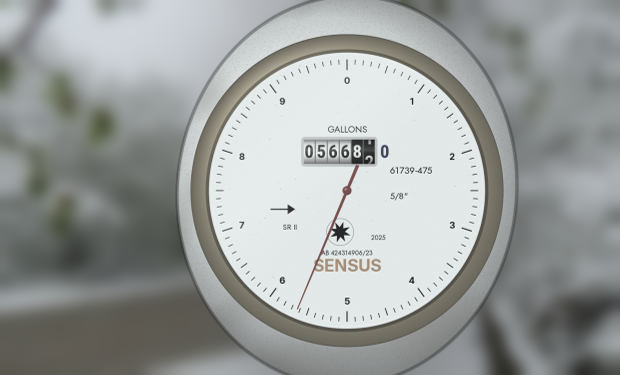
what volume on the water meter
566815.6 gal
